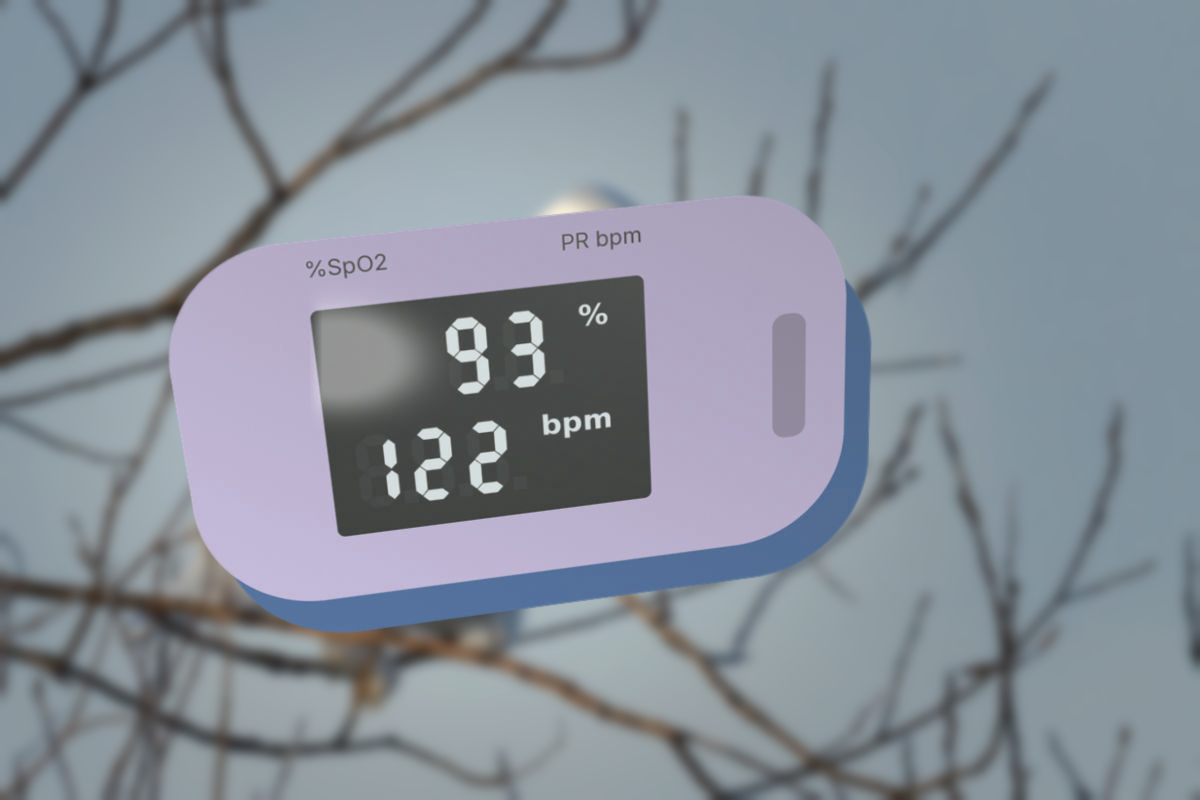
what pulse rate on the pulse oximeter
122 bpm
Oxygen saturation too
93 %
